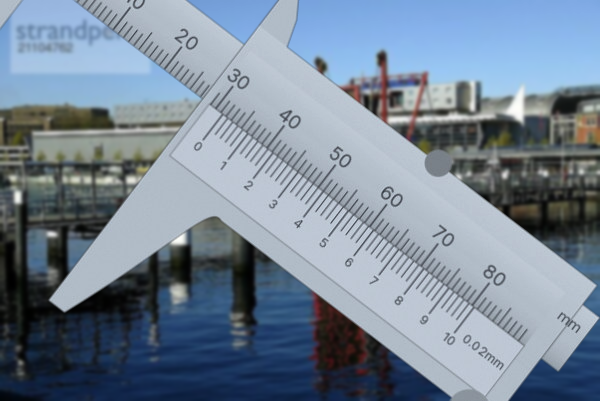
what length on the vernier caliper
31.4 mm
